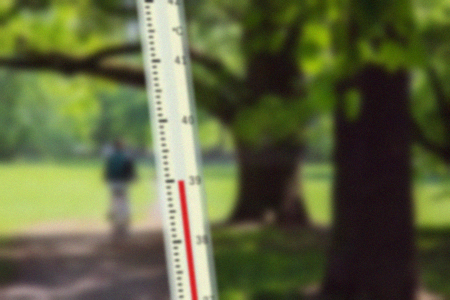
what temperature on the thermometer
39 °C
